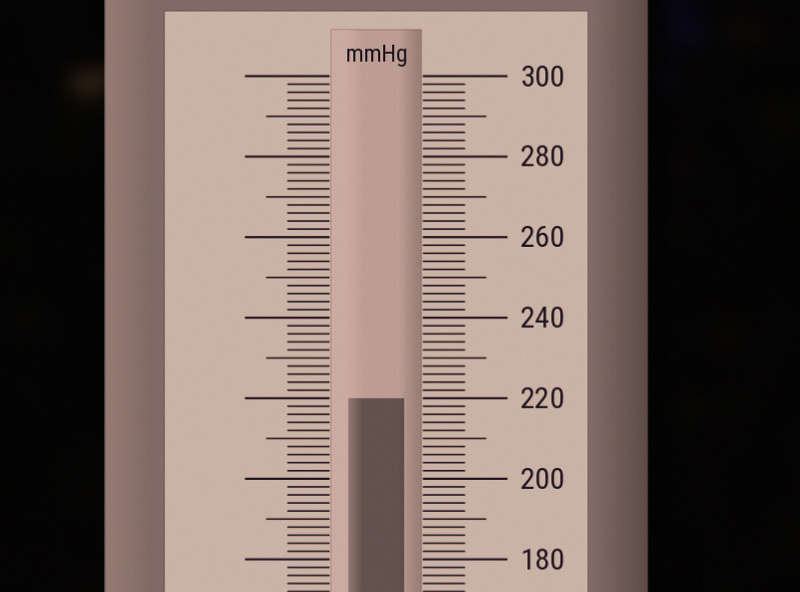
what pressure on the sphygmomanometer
220 mmHg
